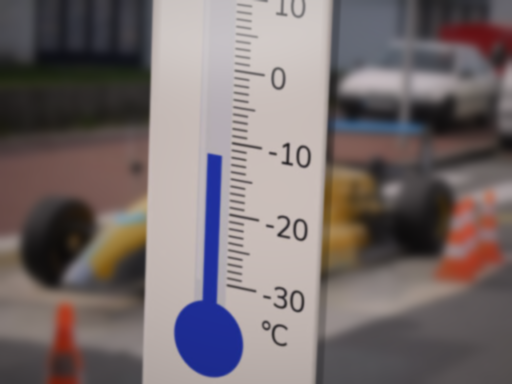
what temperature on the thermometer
-12 °C
